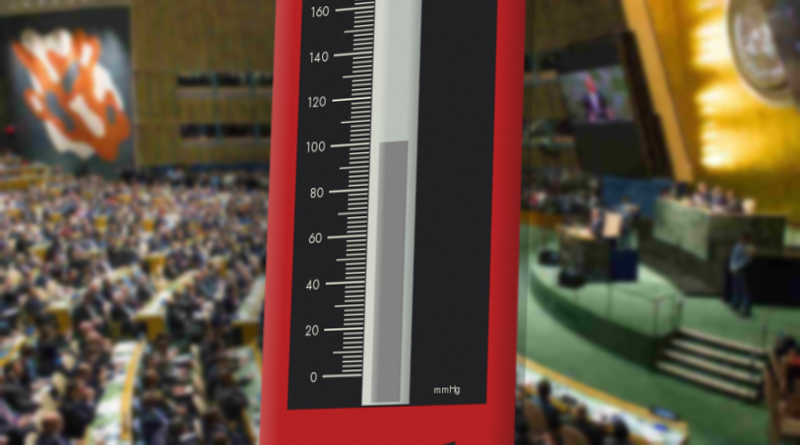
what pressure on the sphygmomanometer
100 mmHg
